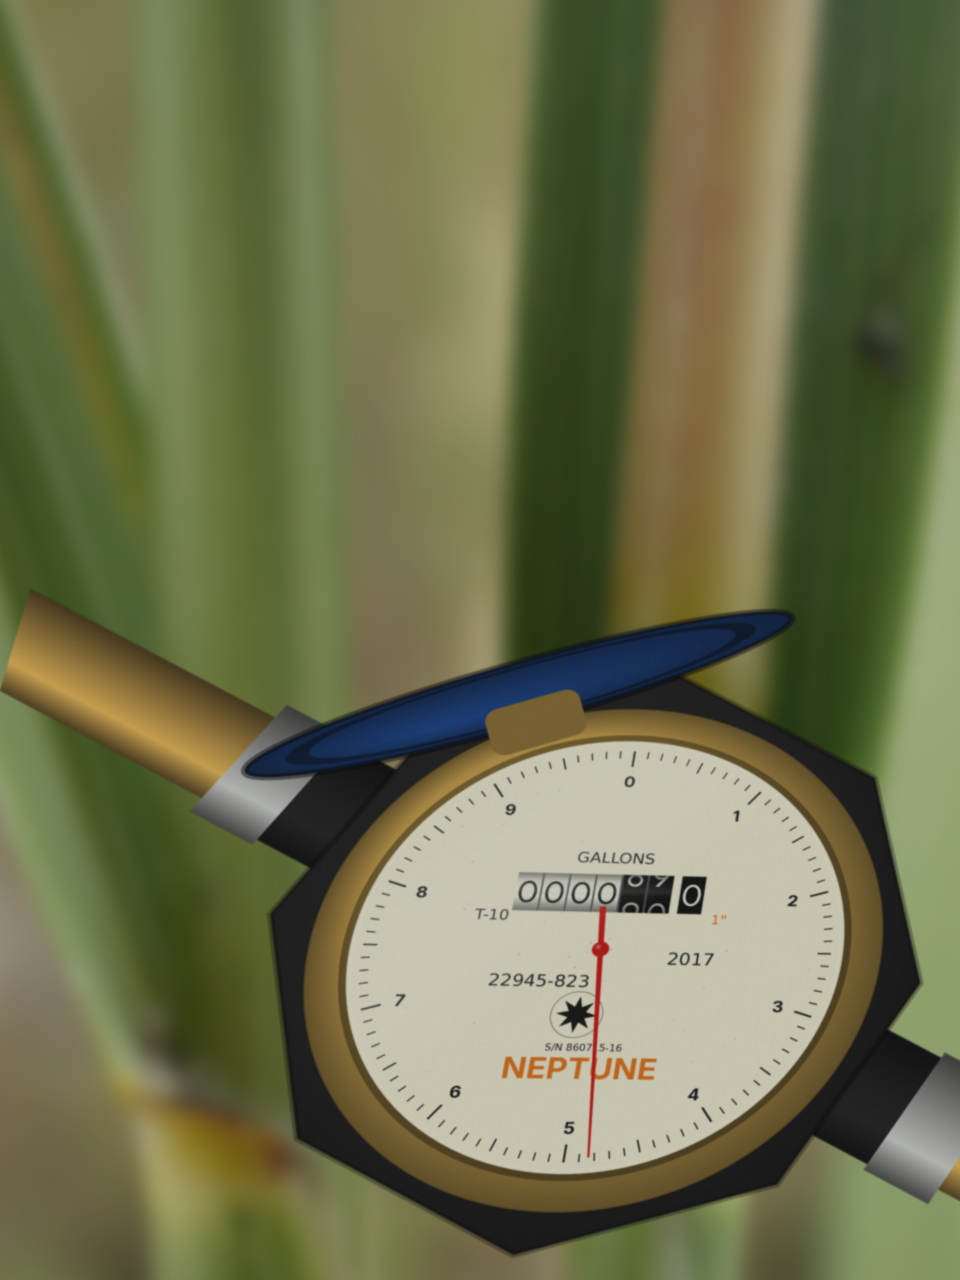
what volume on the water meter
894.8 gal
